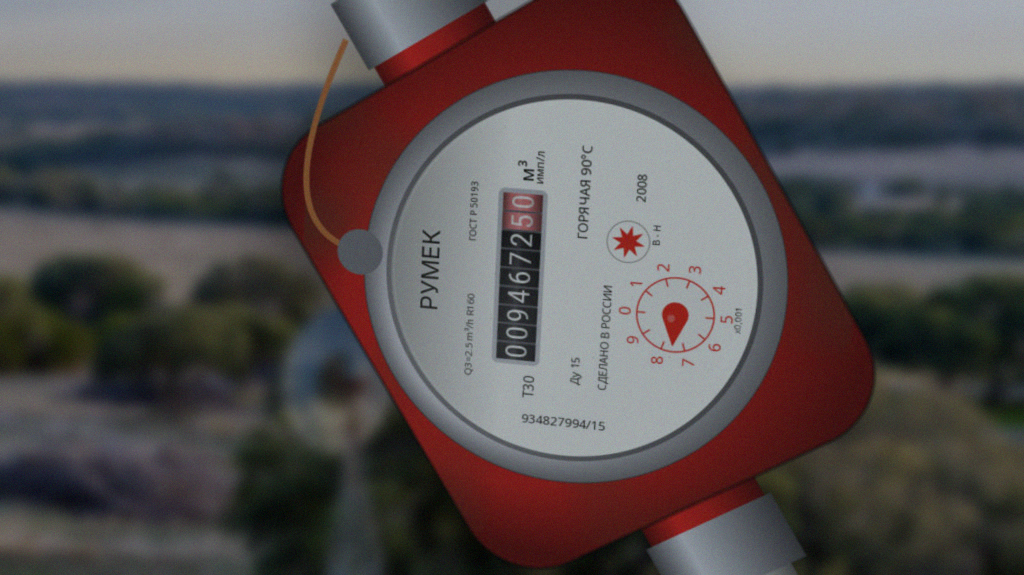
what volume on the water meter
94672.507 m³
